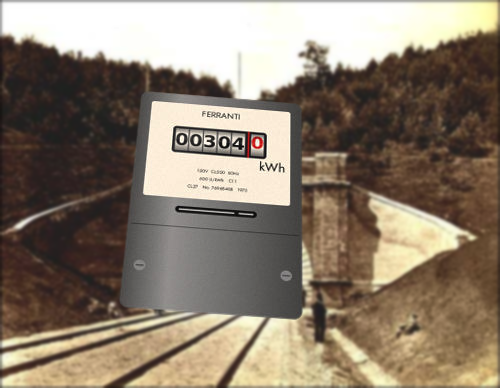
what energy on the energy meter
304.0 kWh
